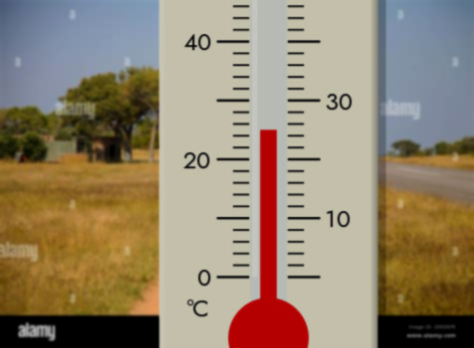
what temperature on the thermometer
25 °C
